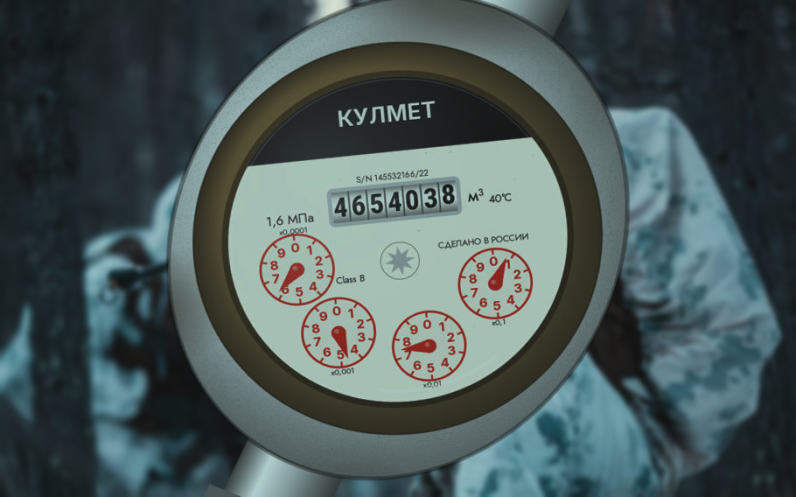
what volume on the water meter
4654038.0746 m³
